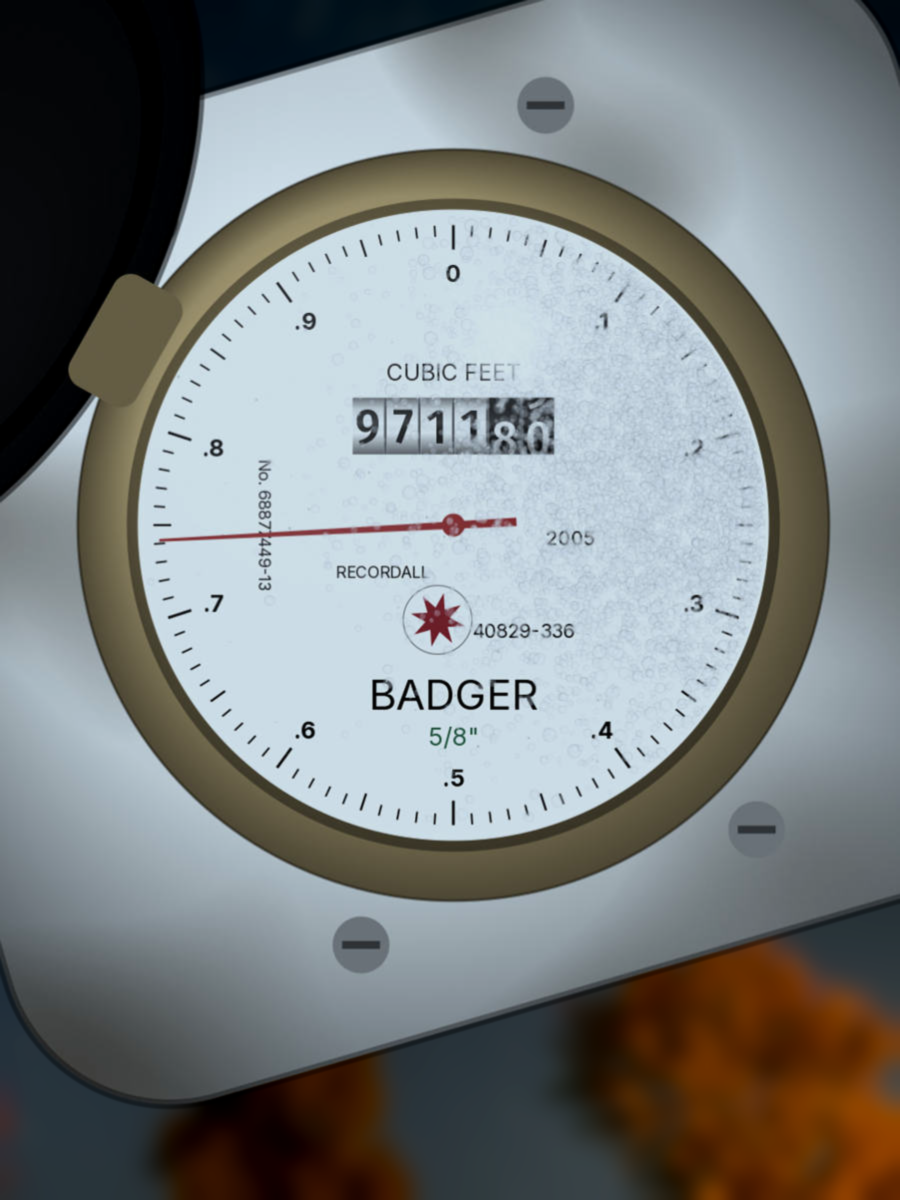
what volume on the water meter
971179.74 ft³
